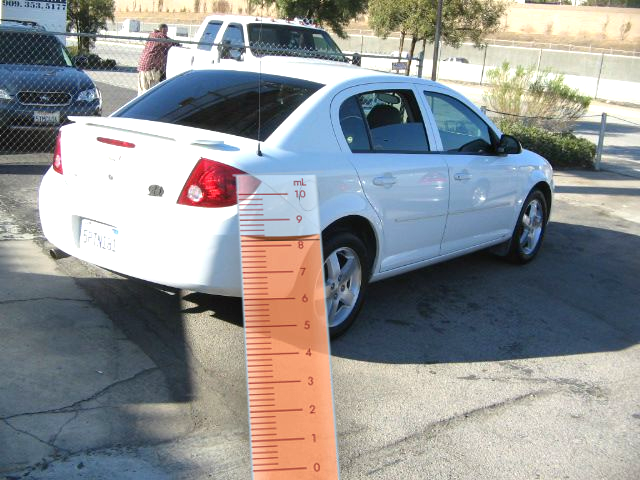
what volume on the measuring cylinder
8.2 mL
